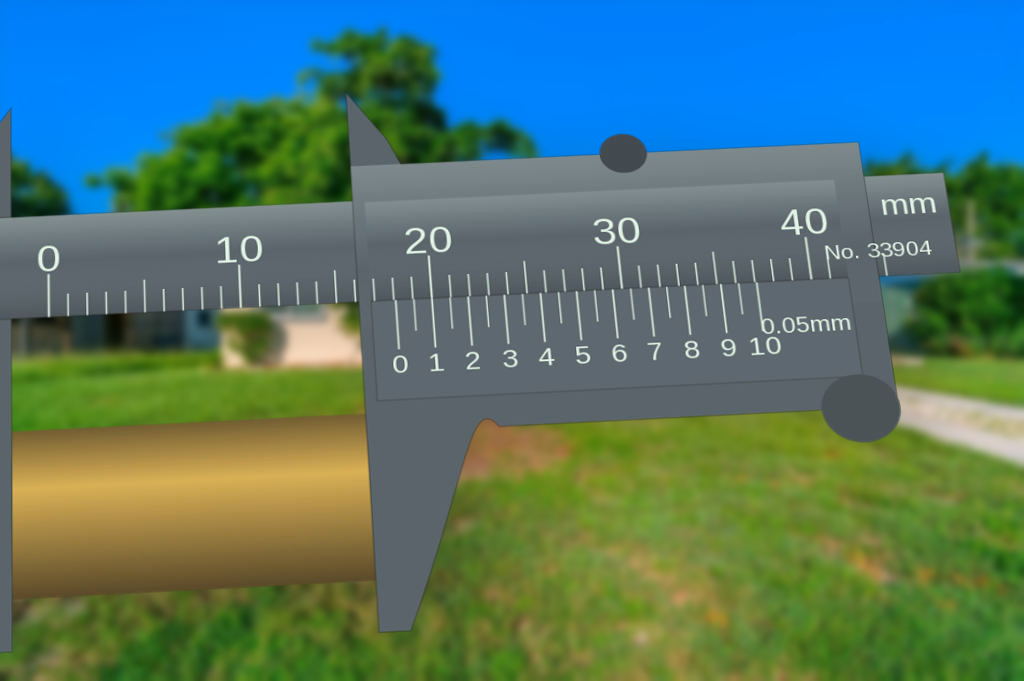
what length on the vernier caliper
18.1 mm
